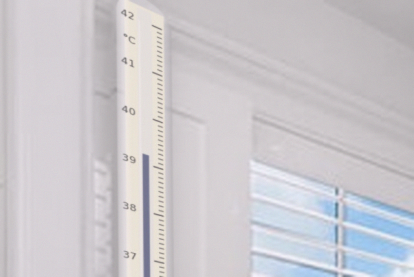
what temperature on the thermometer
39.2 °C
